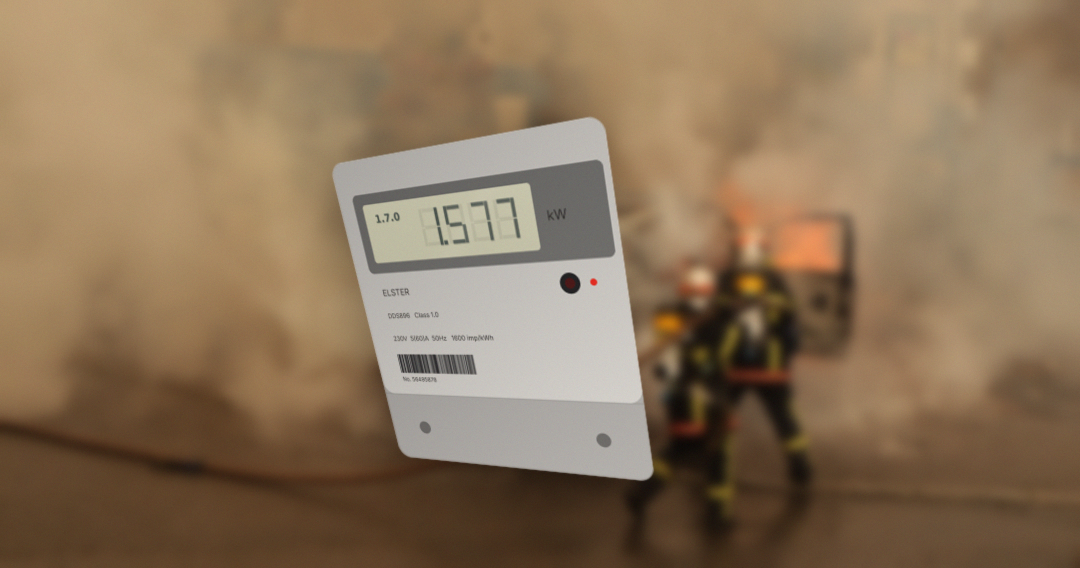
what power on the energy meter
1.577 kW
